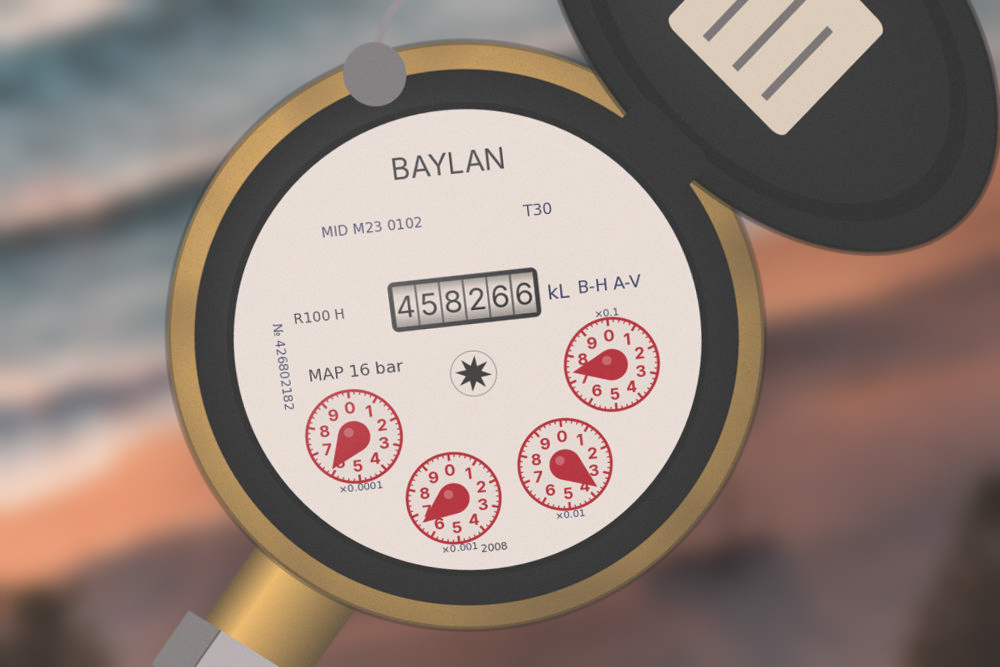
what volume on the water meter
458266.7366 kL
